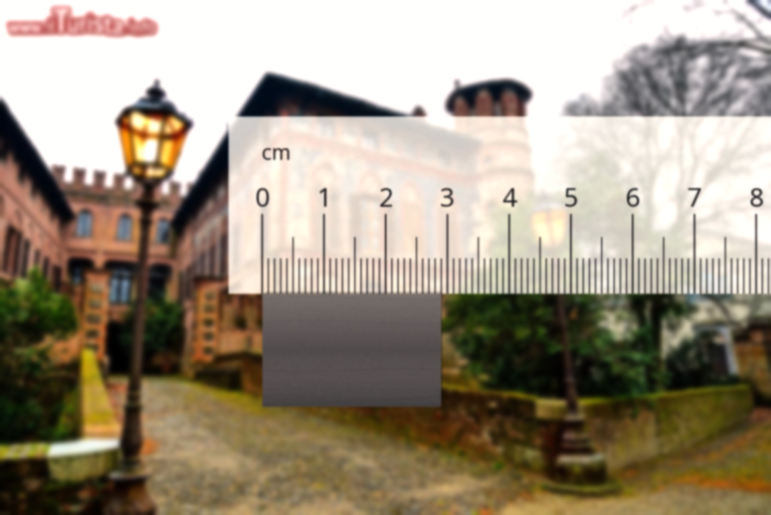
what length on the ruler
2.9 cm
